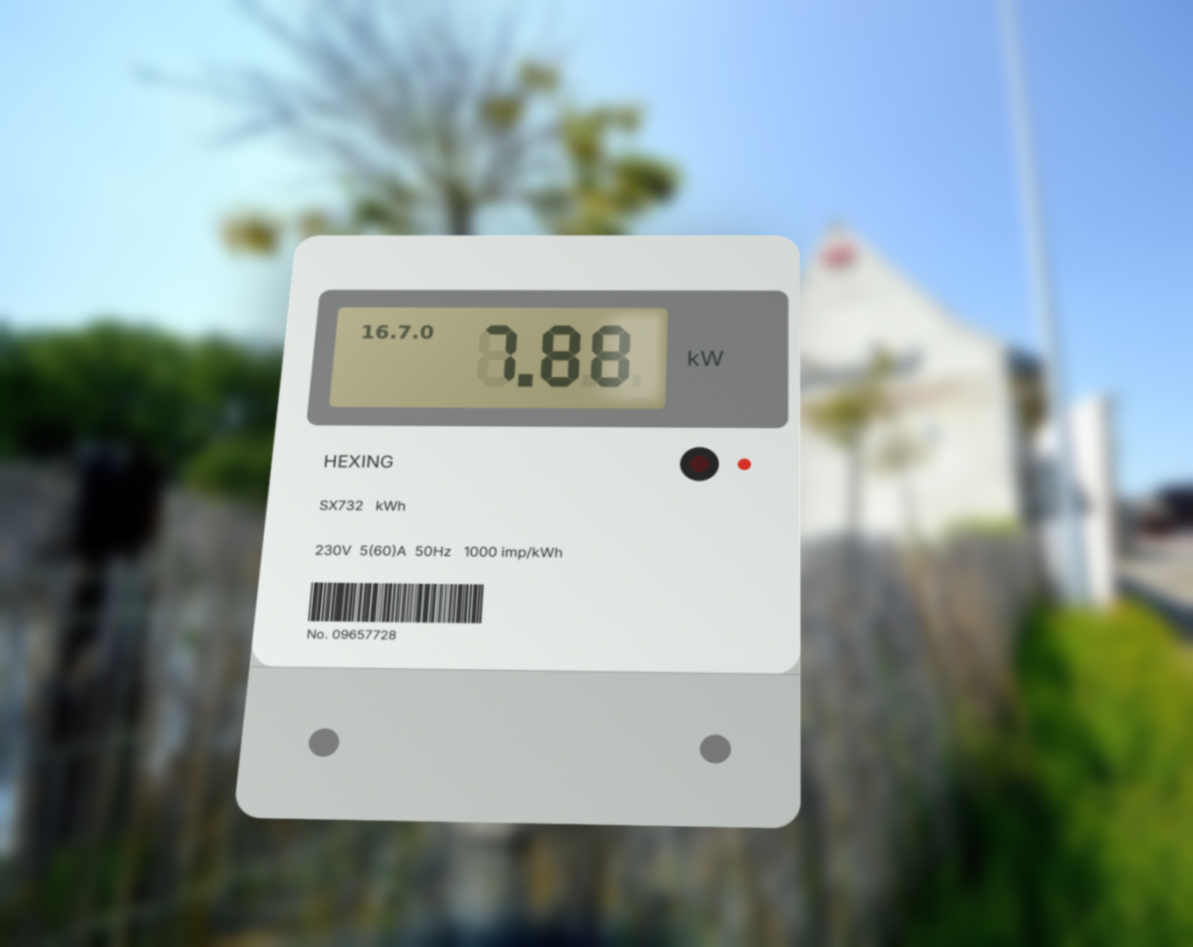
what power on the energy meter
7.88 kW
